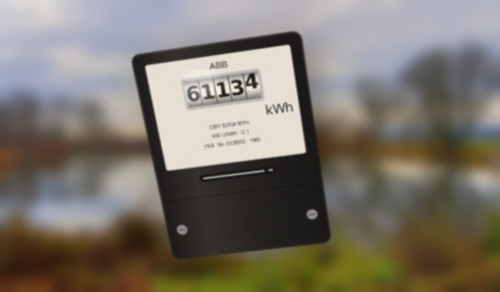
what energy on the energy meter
61134 kWh
